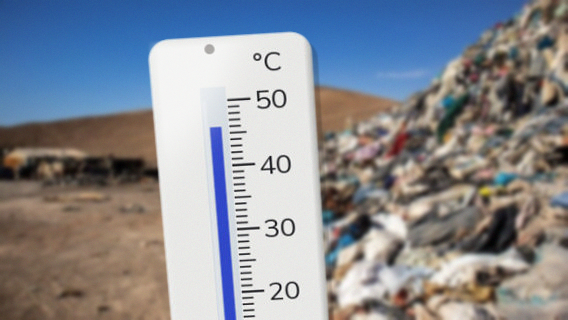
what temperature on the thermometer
46 °C
